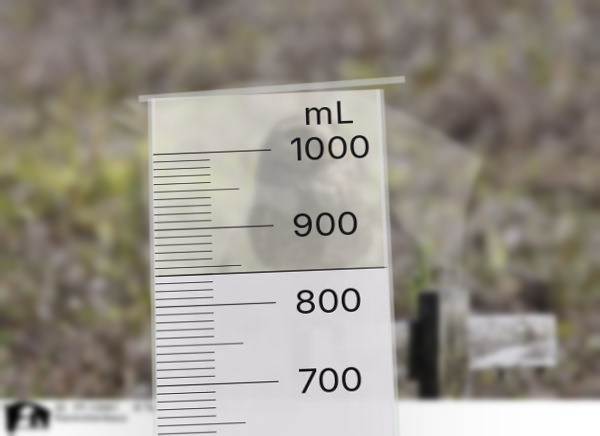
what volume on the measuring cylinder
840 mL
